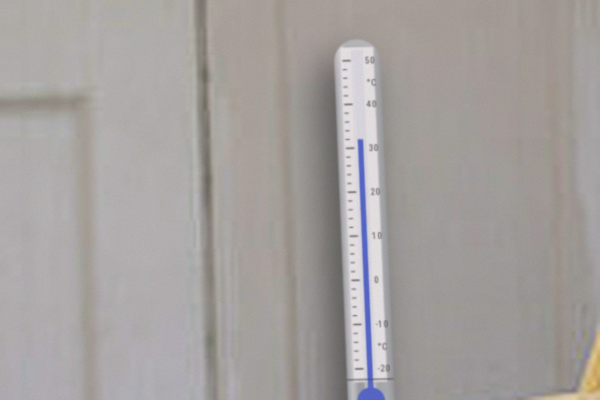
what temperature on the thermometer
32 °C
